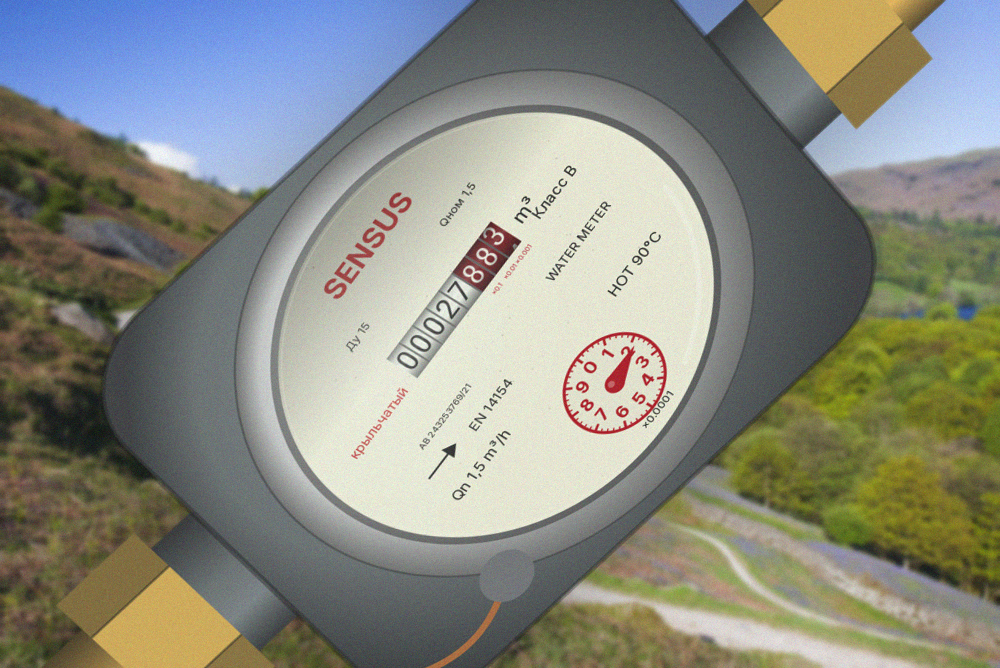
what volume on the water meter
27.8832 m³
